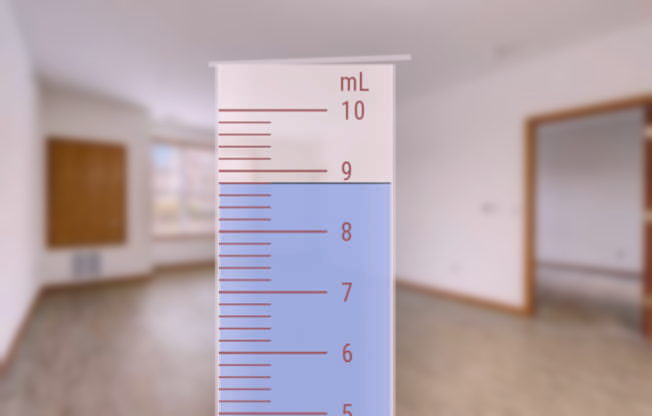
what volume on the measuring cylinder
8.8 mL
